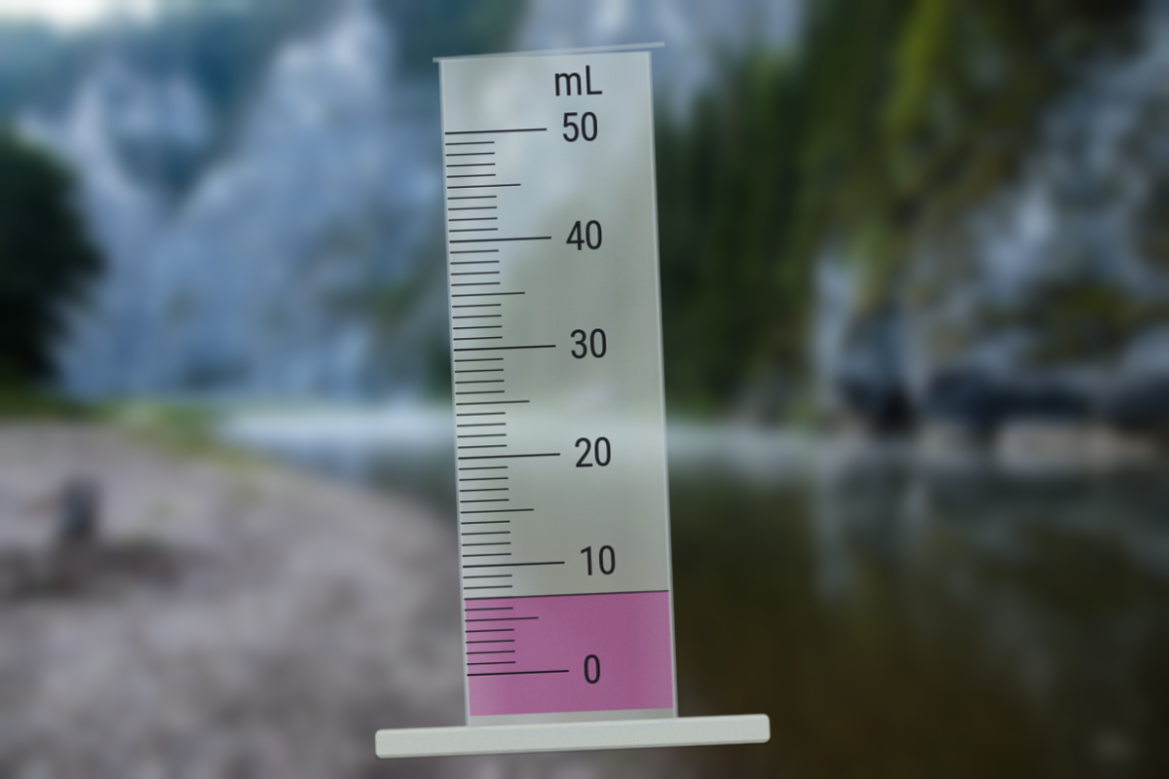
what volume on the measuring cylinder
7 mL
